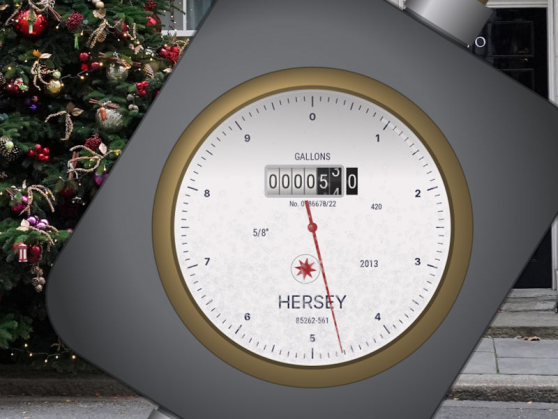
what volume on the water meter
534.6 gal
